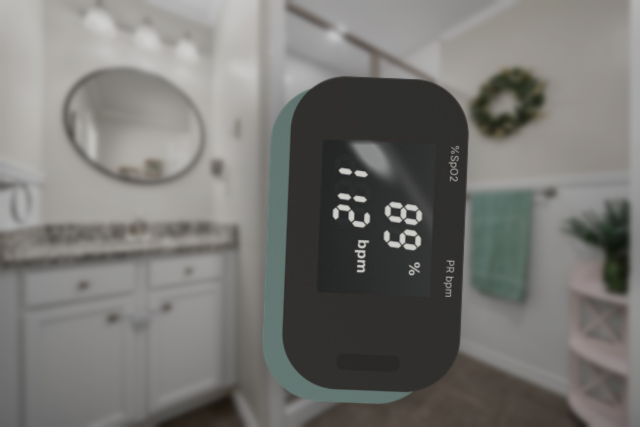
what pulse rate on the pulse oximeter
112 bpm
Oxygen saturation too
89 %
